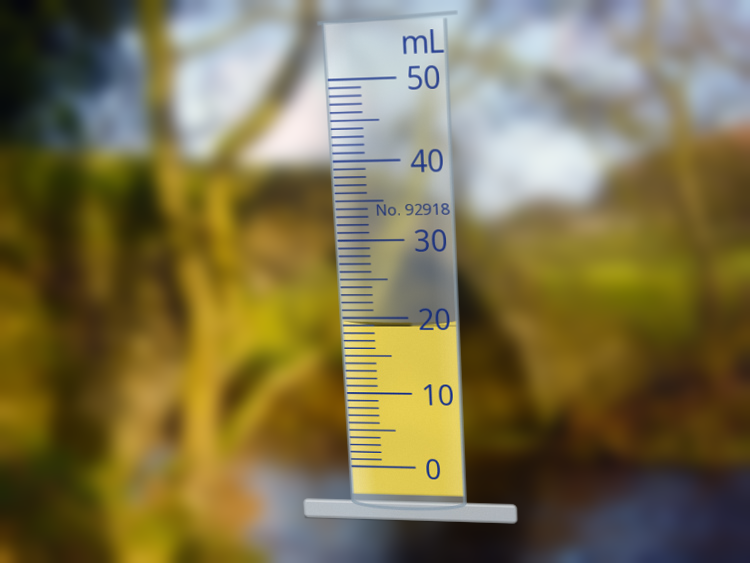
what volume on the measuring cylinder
19 mL
